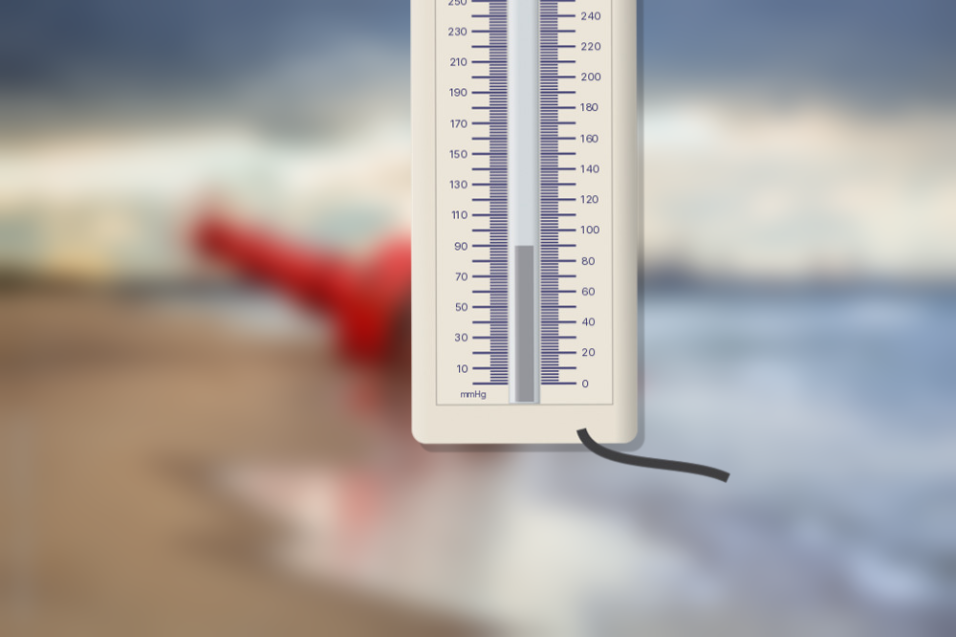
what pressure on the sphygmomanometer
90 mmHg
